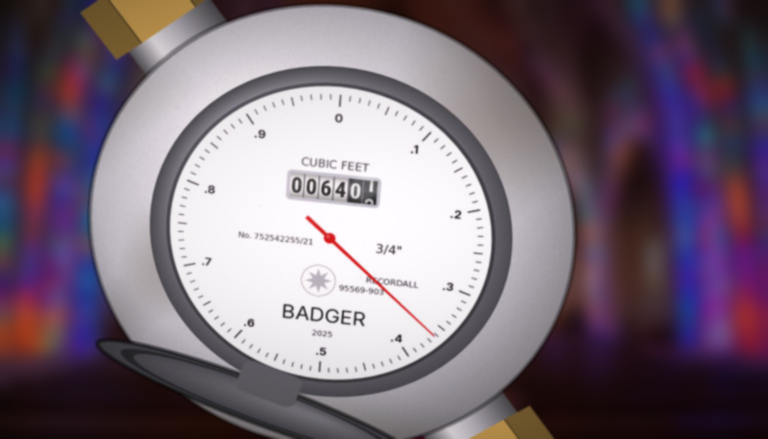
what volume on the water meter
6401.36 ft³
